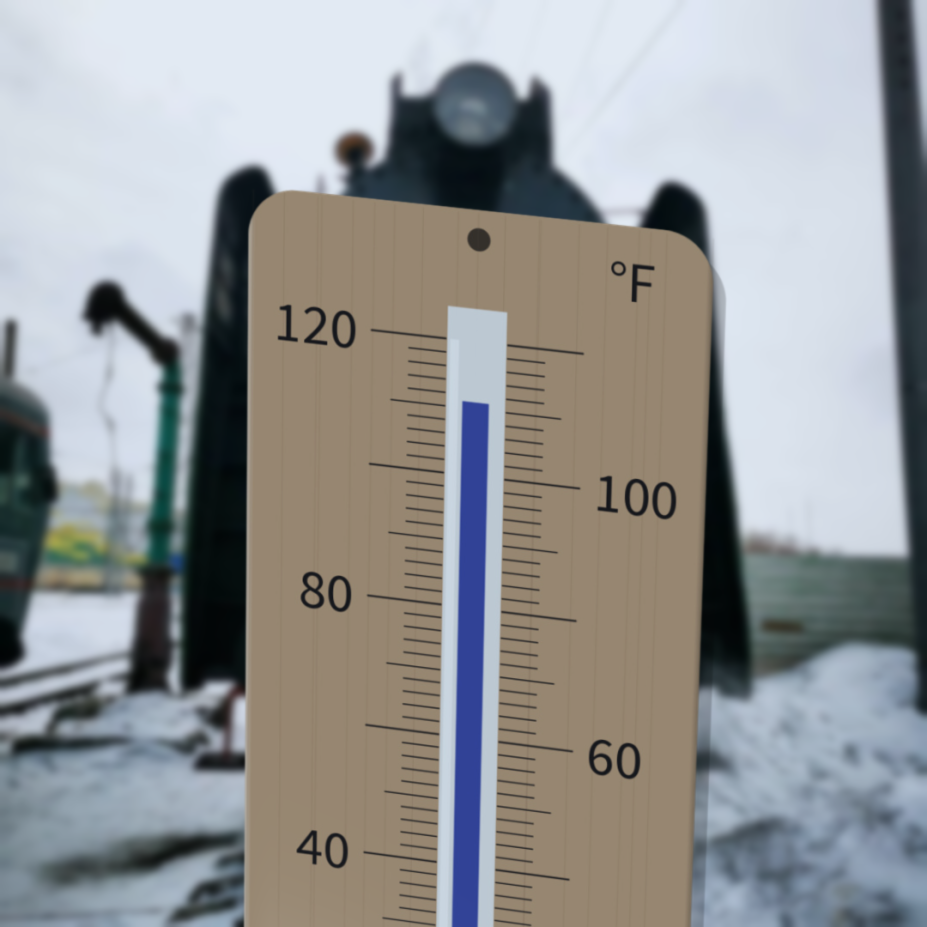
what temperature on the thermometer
111 °F
